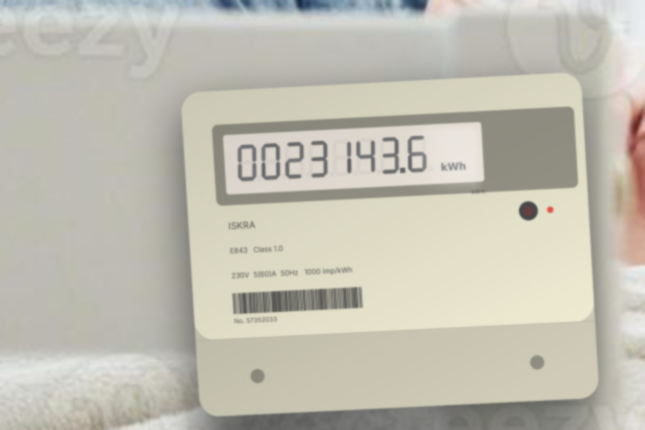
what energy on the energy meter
23143.6 kWh
